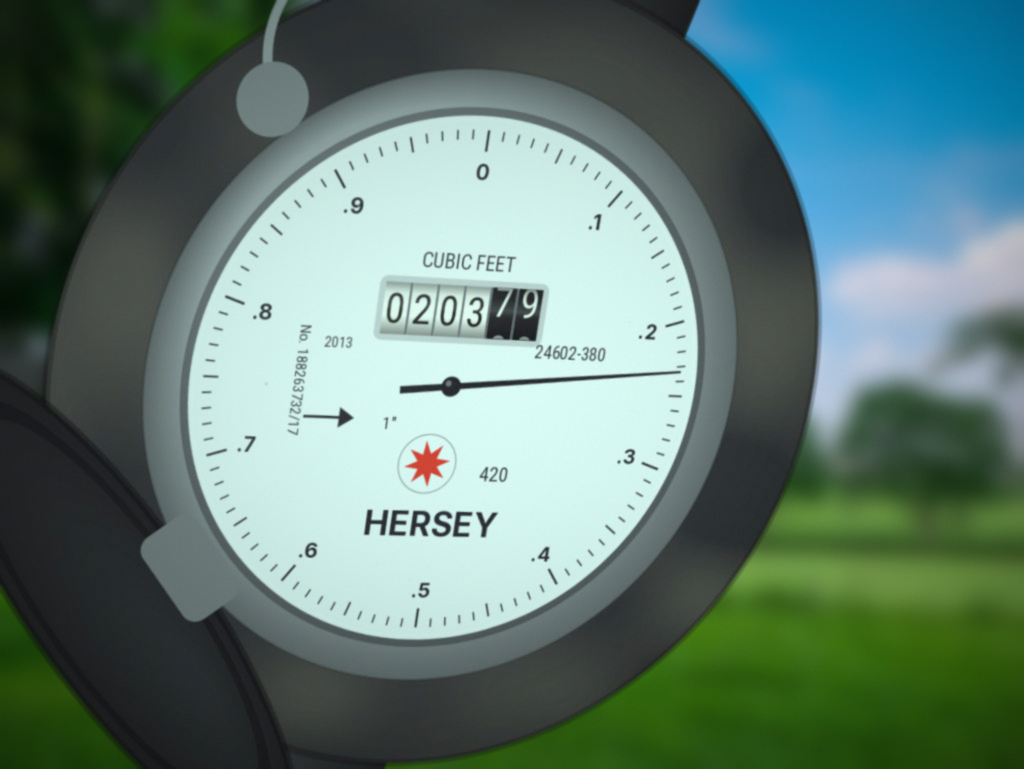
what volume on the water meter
20379.23 ft³
